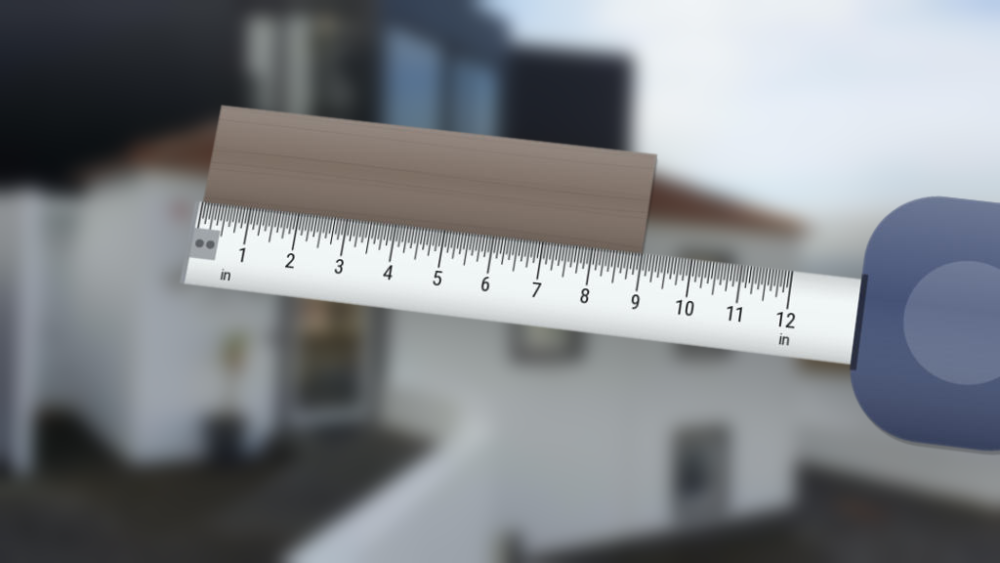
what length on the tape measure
9 in
